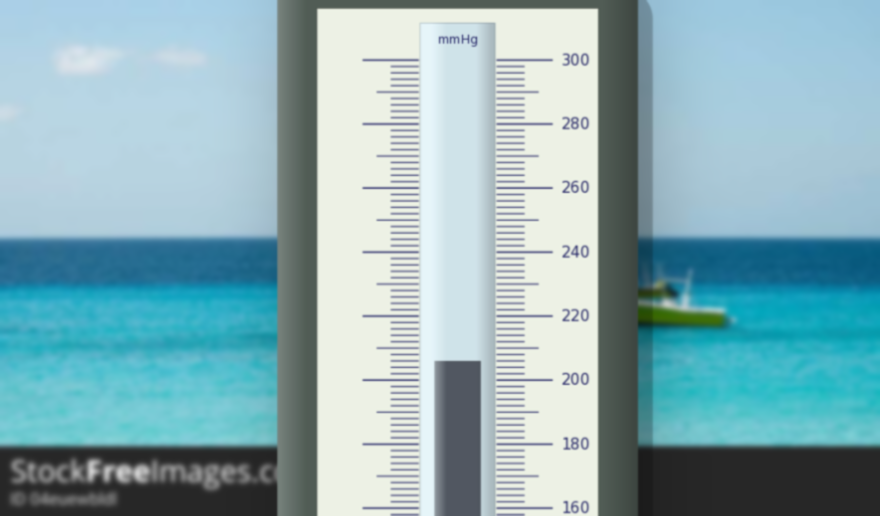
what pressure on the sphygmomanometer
206 mmHg
